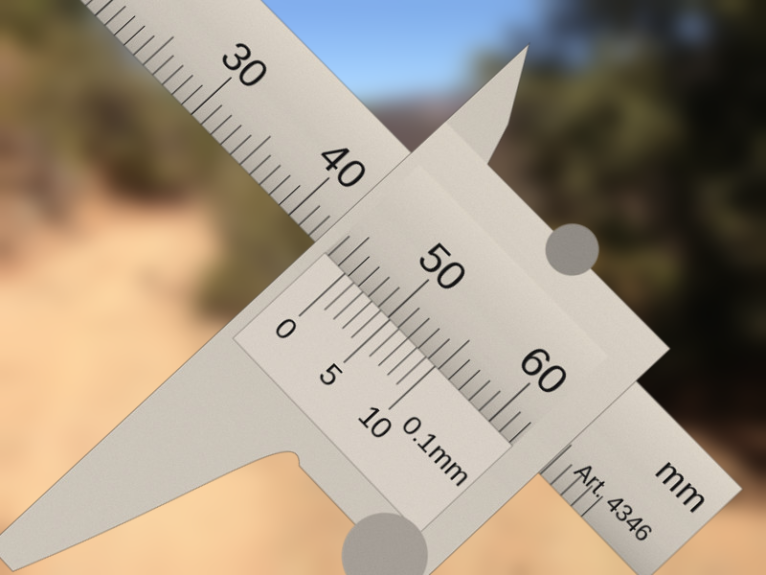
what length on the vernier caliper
45.7 mm
